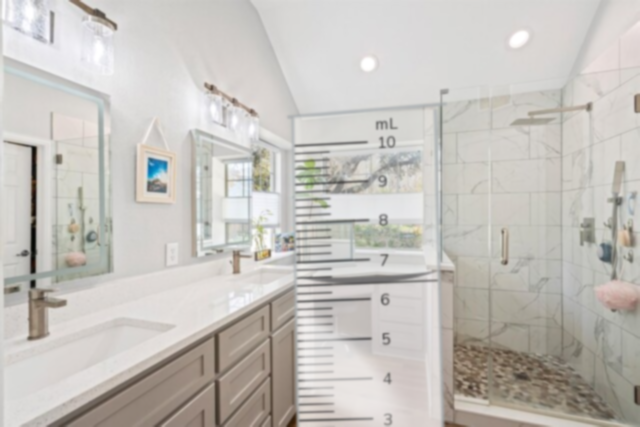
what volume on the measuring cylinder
6.4 mL
